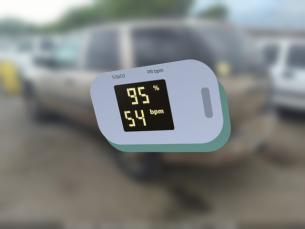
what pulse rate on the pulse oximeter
54 bpm
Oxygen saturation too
95 %
